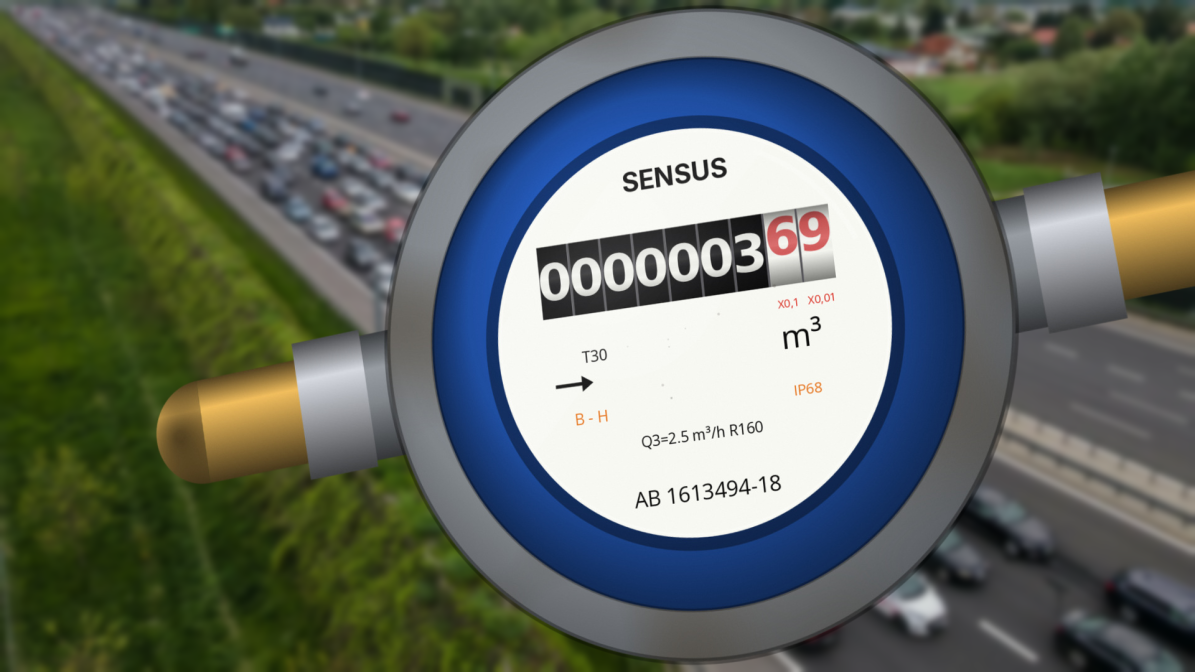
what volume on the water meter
3.69 m³
